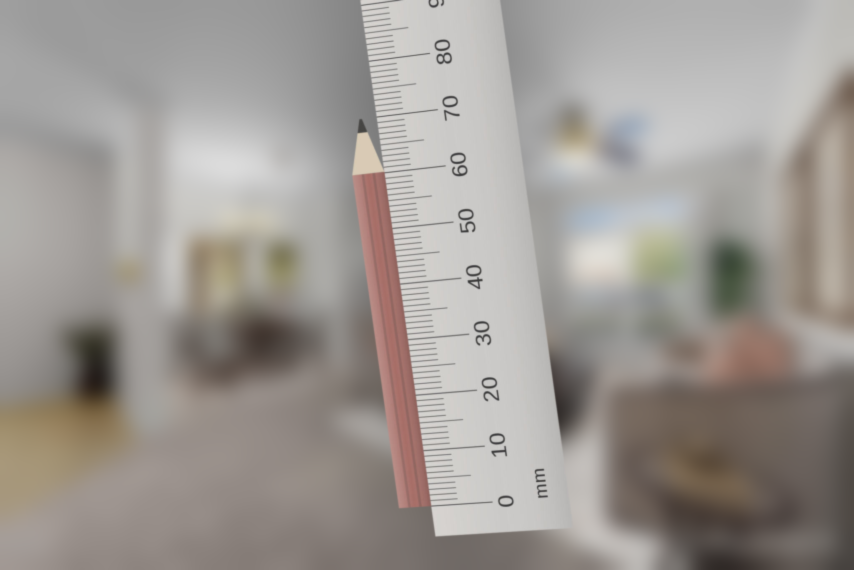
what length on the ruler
70 mm
